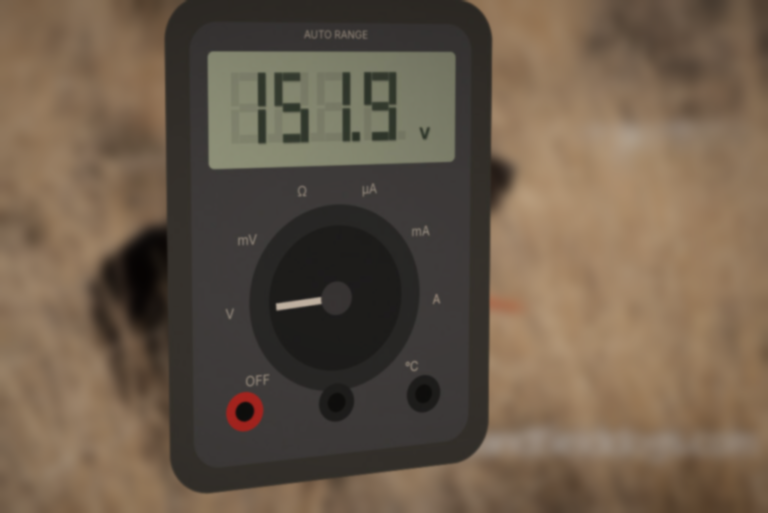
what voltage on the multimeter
151.9 V
